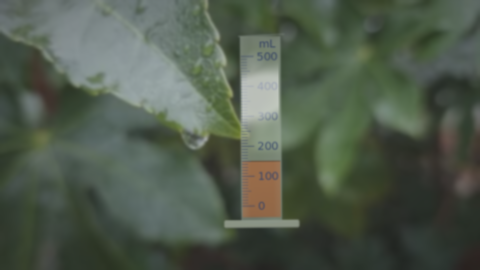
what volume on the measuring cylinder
150 mL
